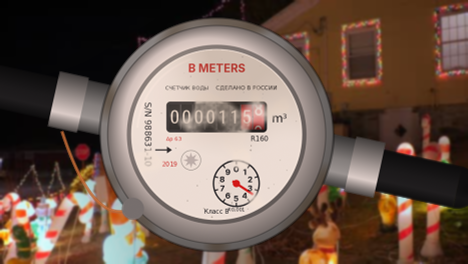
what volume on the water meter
11.583 m³
